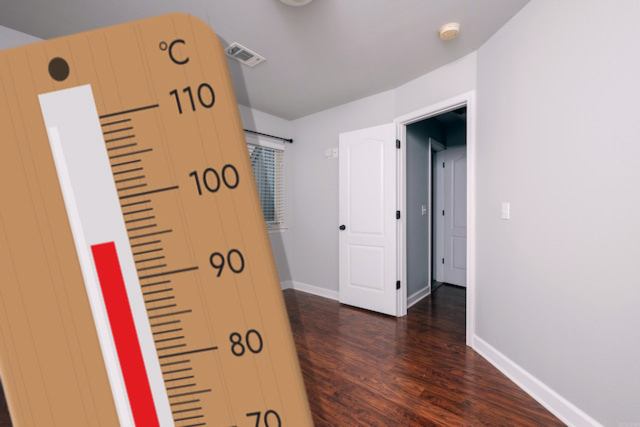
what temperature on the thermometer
95 °C
